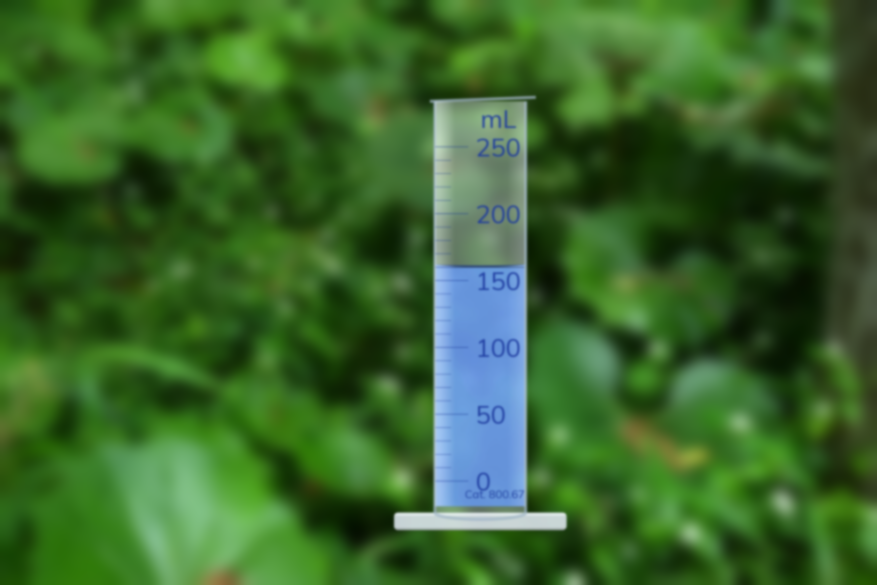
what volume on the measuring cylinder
160 mL
